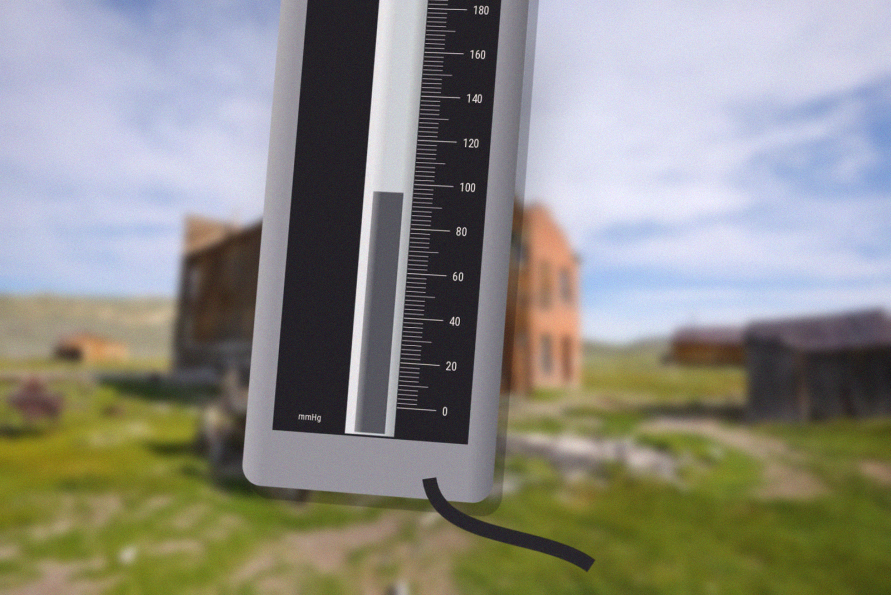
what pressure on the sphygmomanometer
96 mmHg
